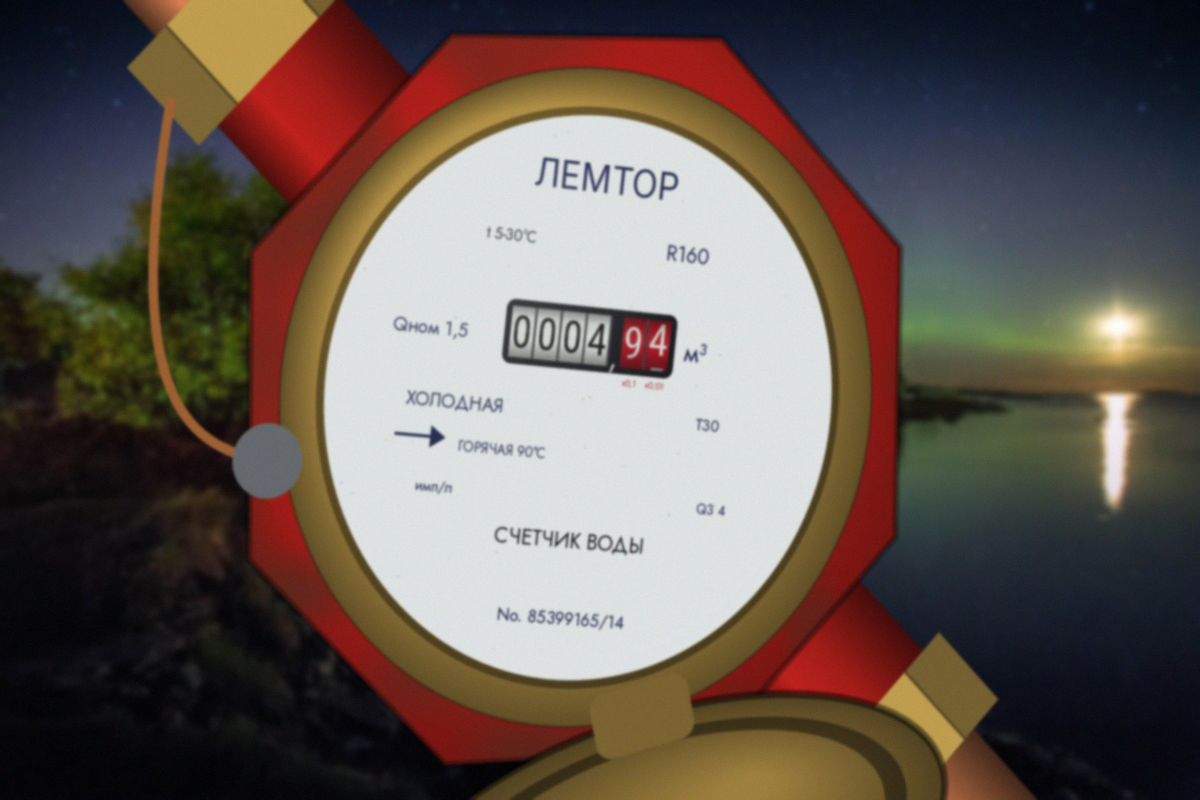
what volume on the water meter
4.94 m³
